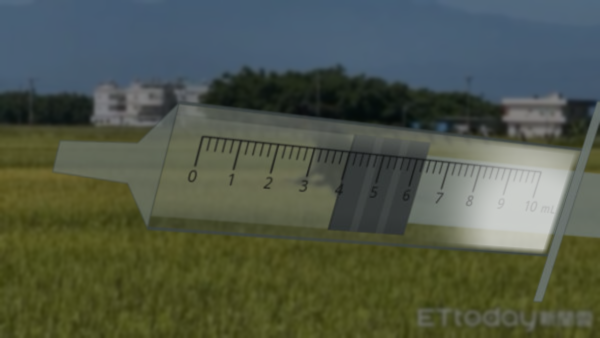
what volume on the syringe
4 mL
